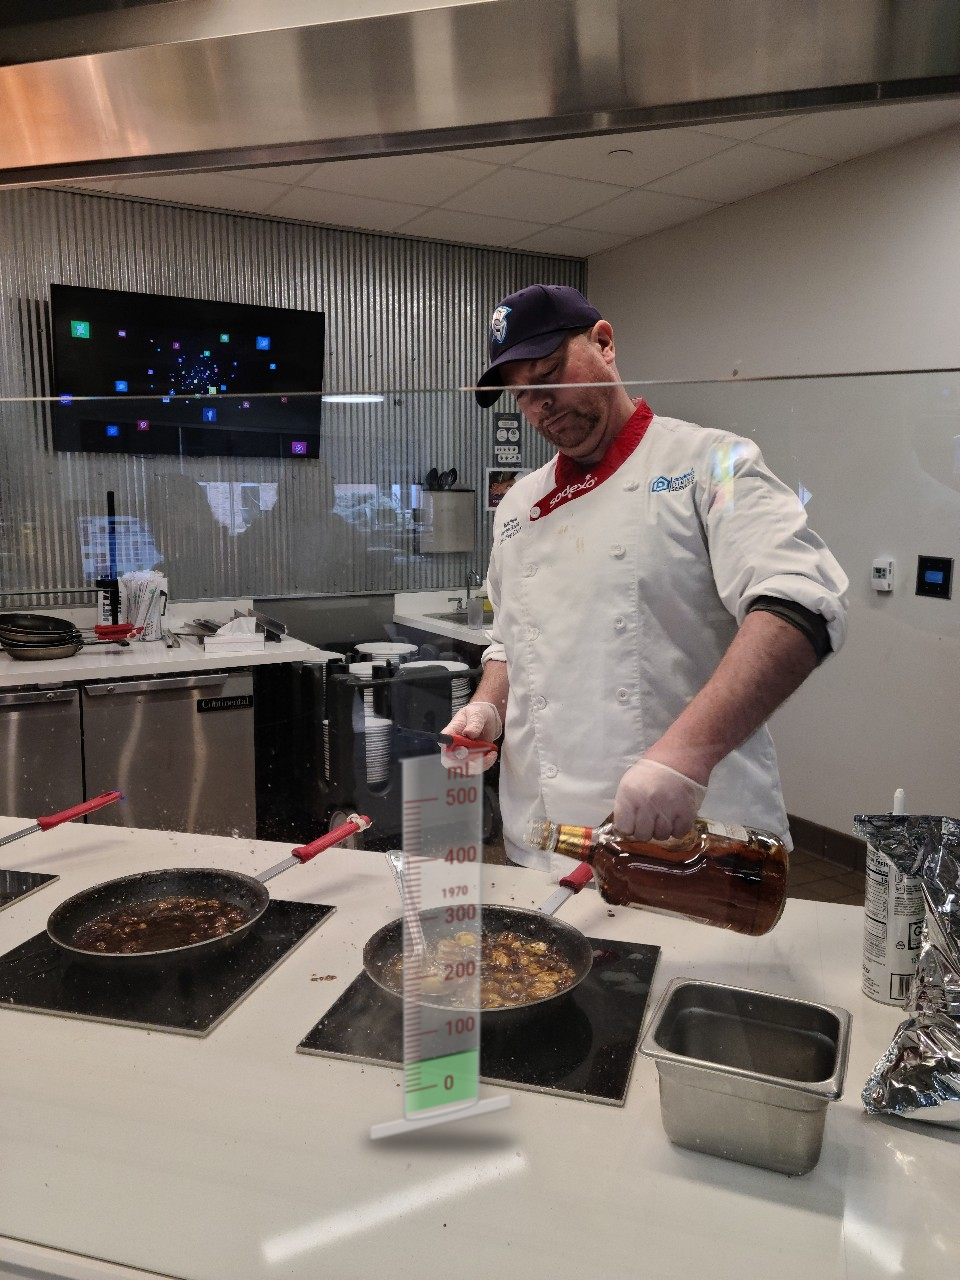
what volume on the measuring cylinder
50 mL
